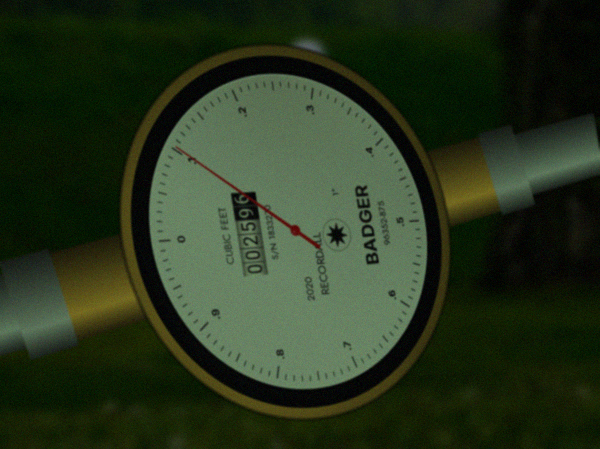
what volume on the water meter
2596.10 ft³
